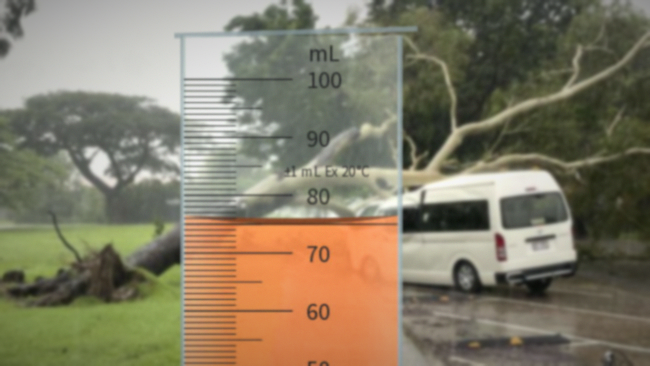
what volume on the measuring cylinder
75 mL
